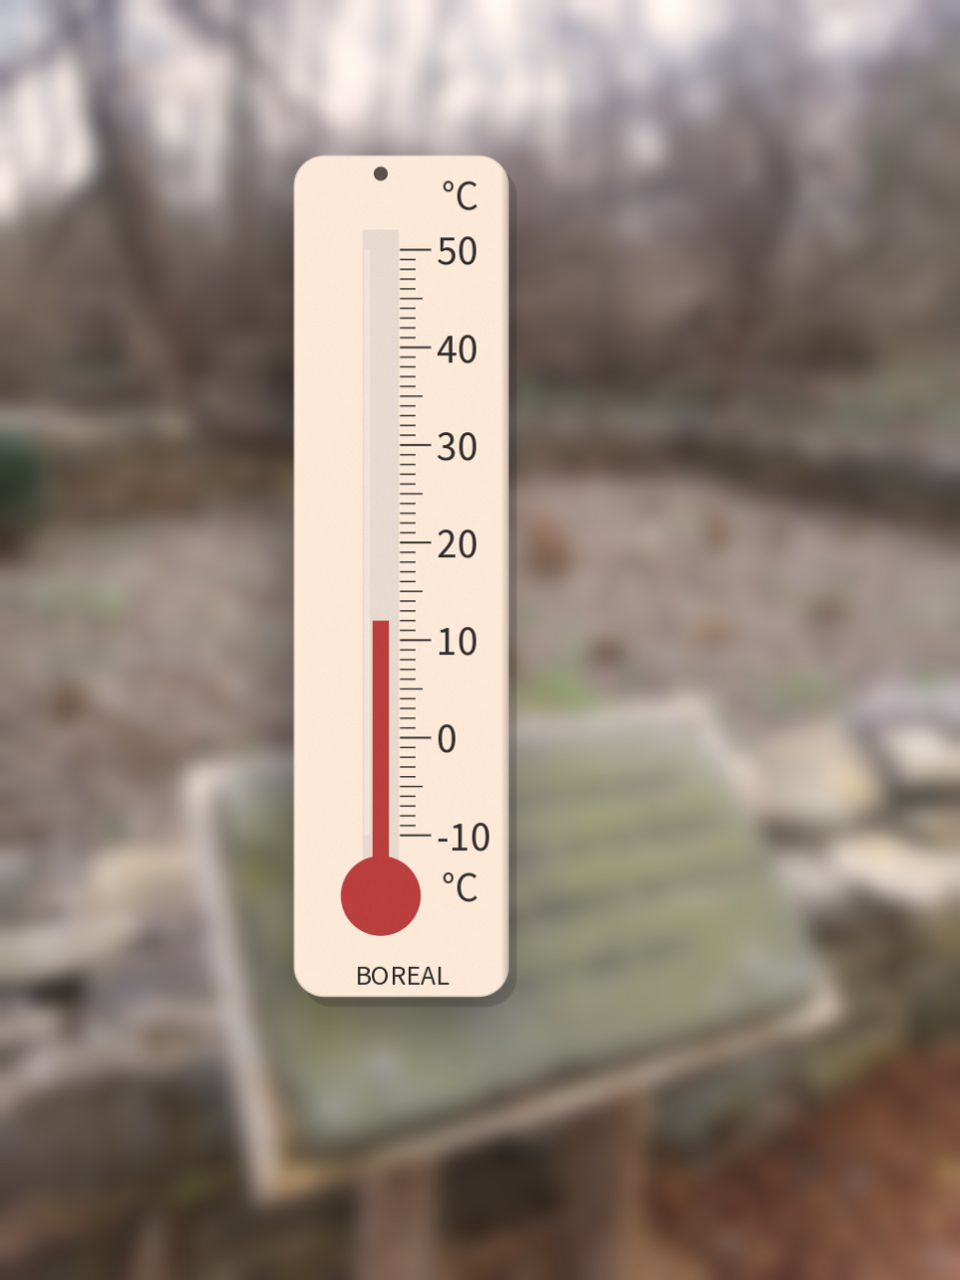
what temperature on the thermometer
12 °C
